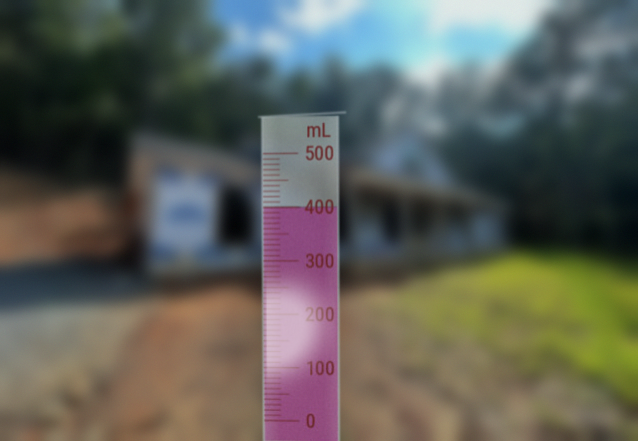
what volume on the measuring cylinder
400 mL
